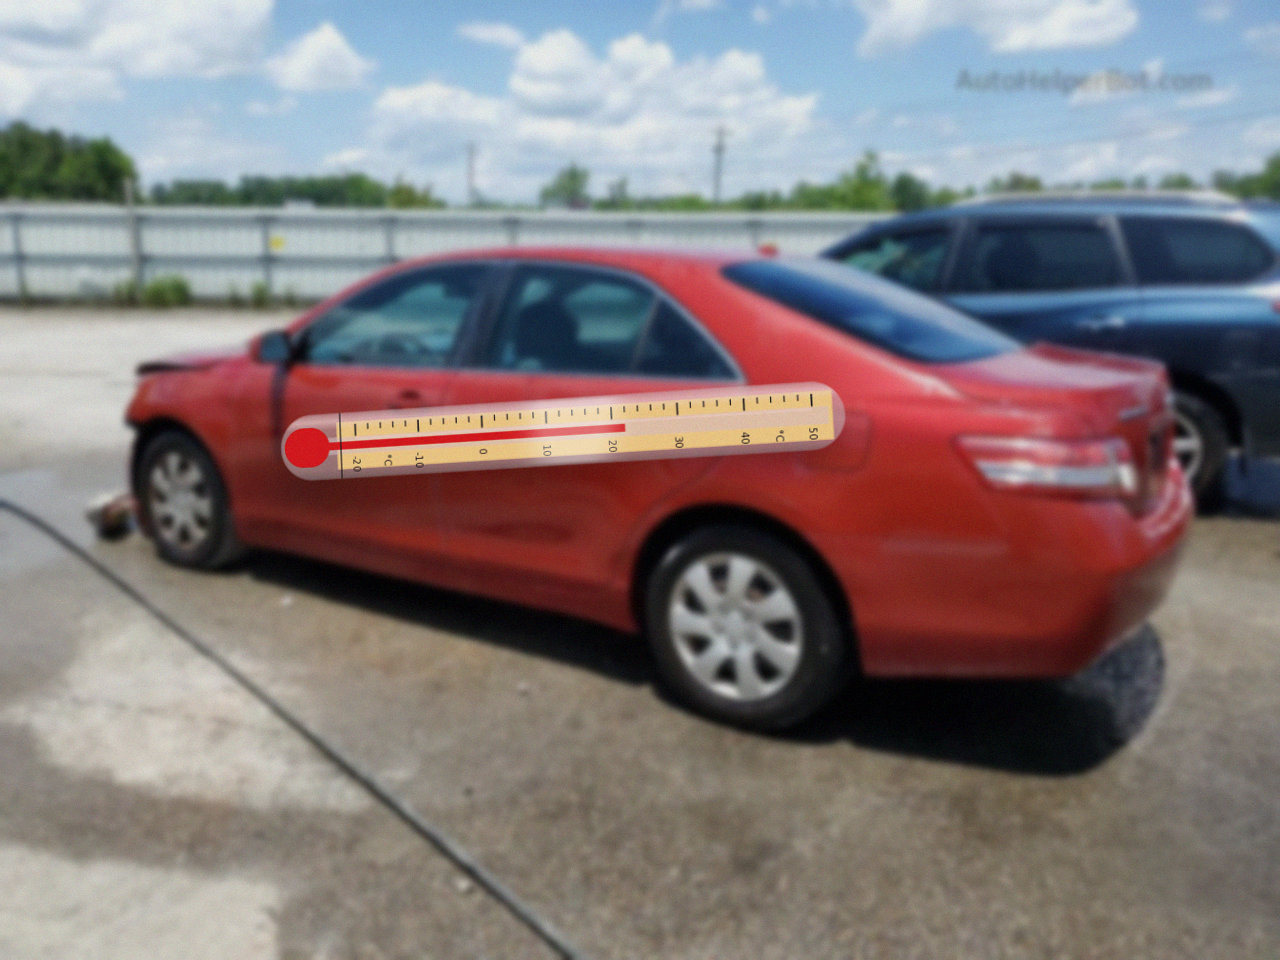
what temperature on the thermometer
22 °C
